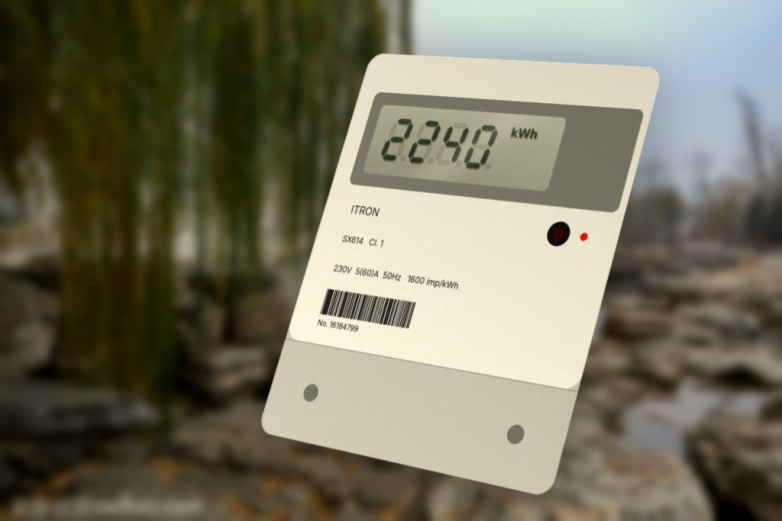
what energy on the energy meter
2240 kWh
